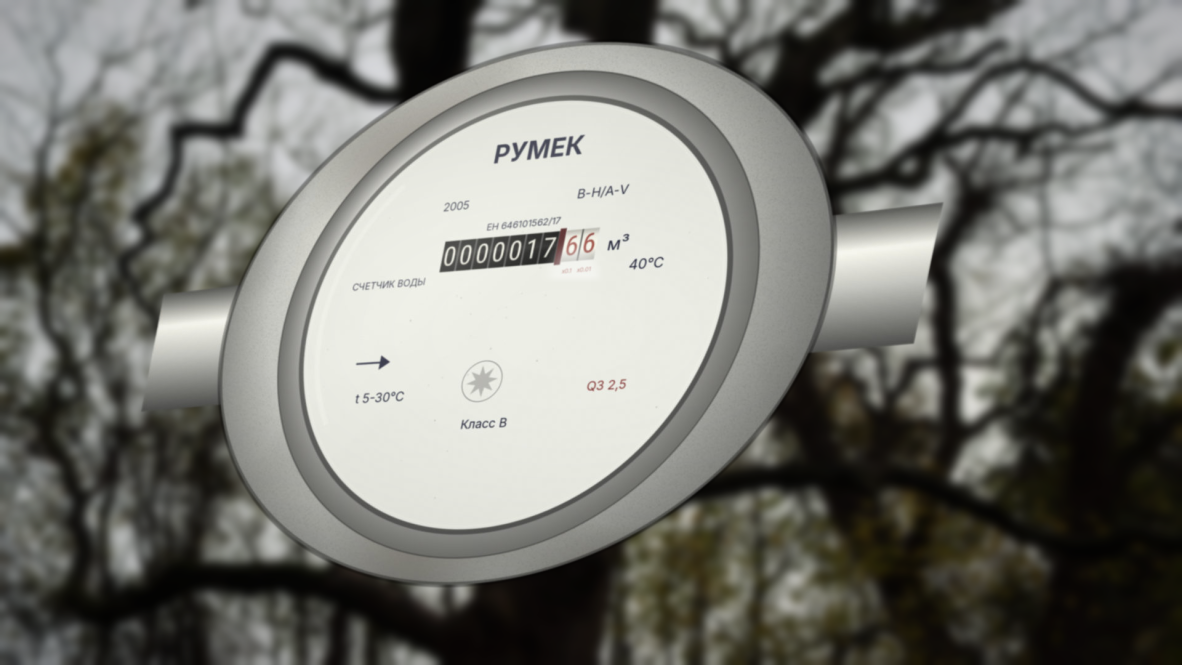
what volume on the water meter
17.66 m³
